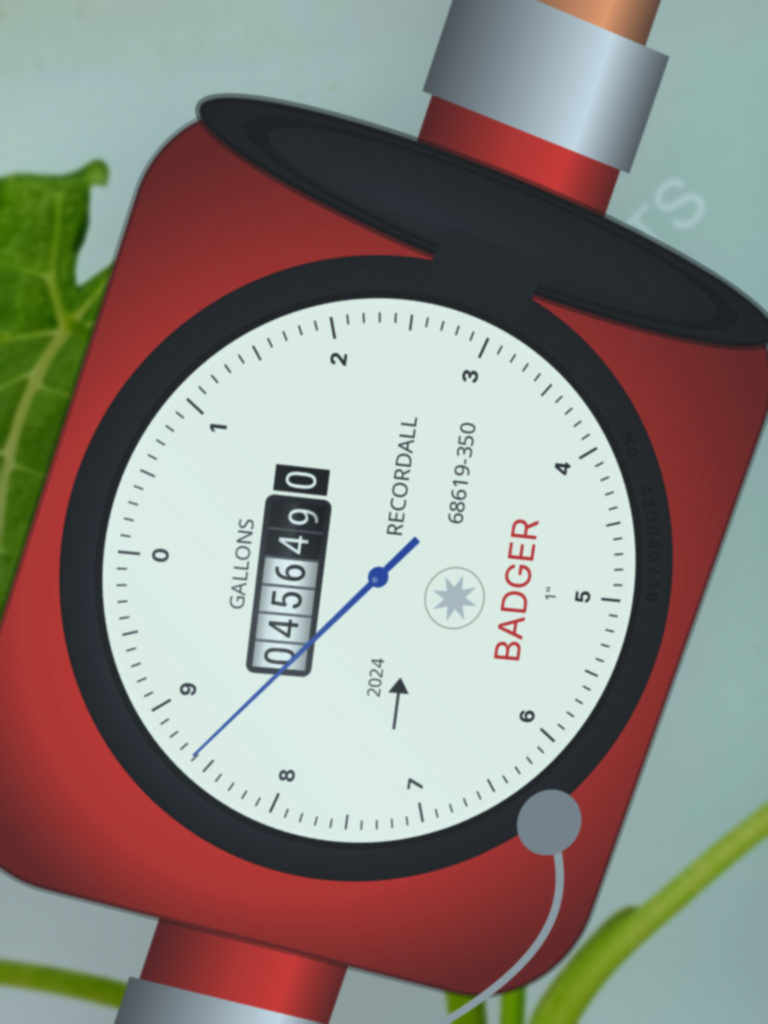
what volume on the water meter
456488.6 gal
